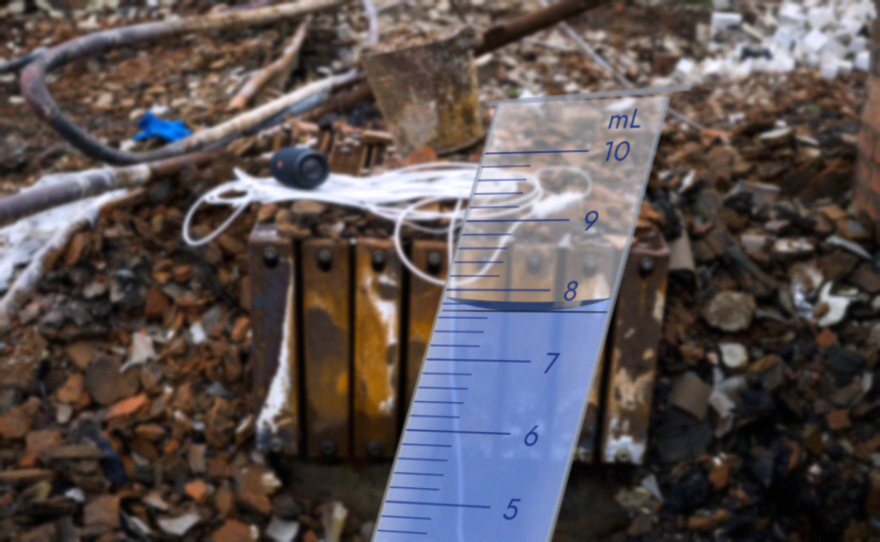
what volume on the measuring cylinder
7.7 mL
